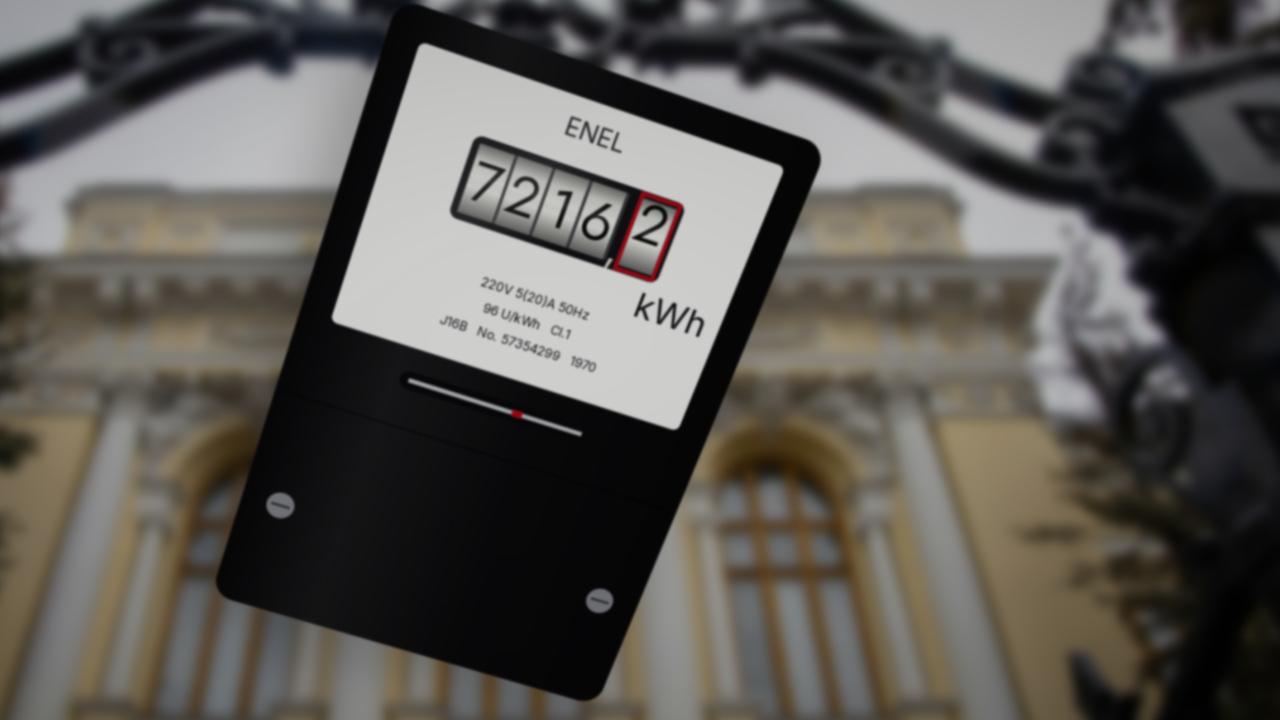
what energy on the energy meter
7216.2 kWh
